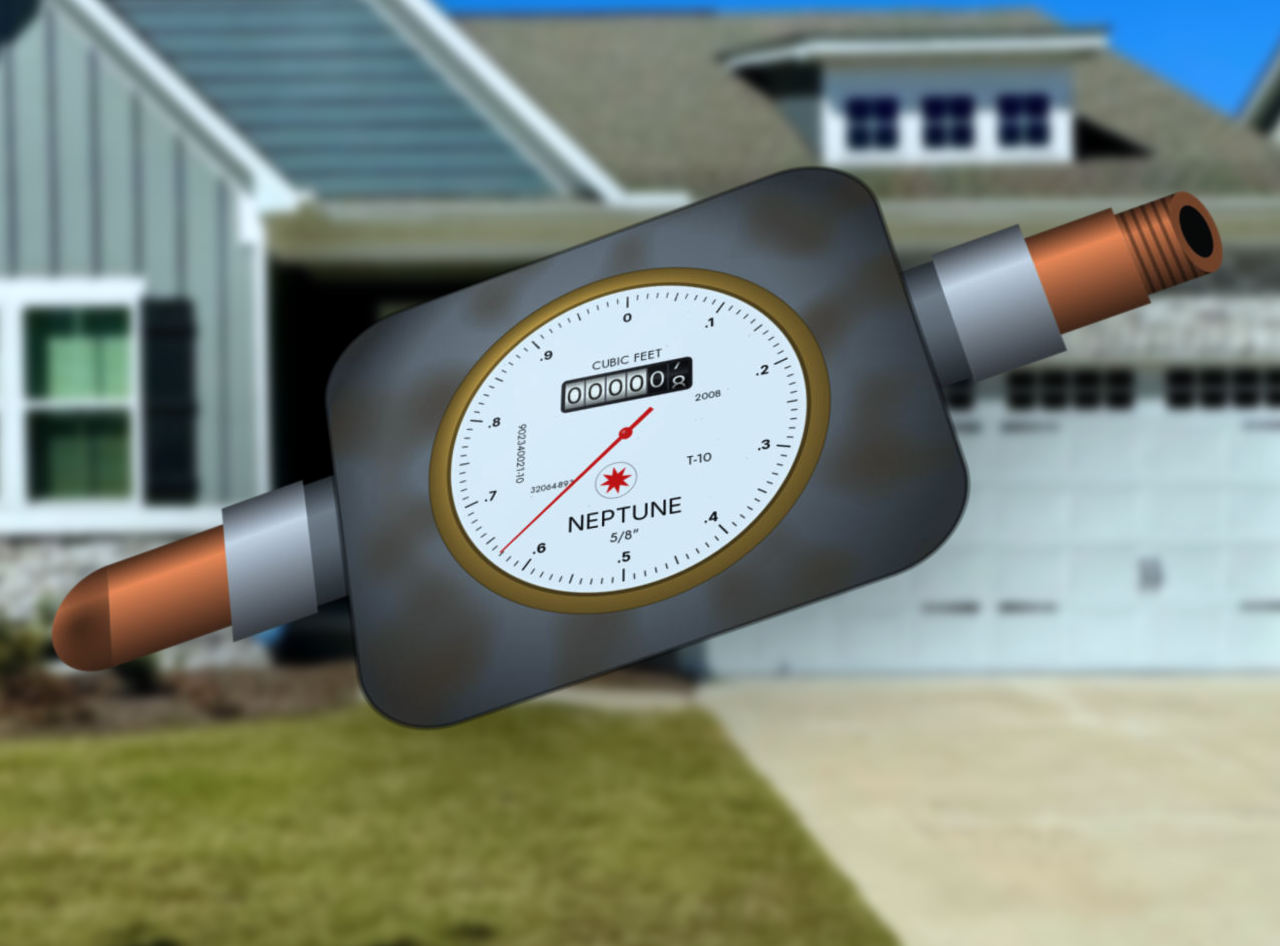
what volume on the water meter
7.63 ft³
